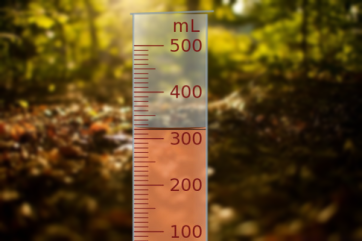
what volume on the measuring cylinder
320 mL
